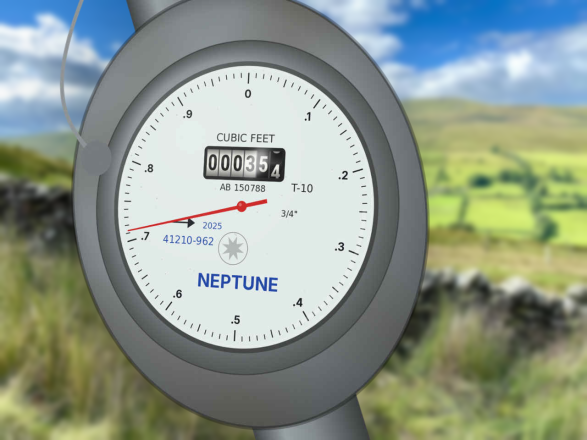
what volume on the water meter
353.71 ft³
